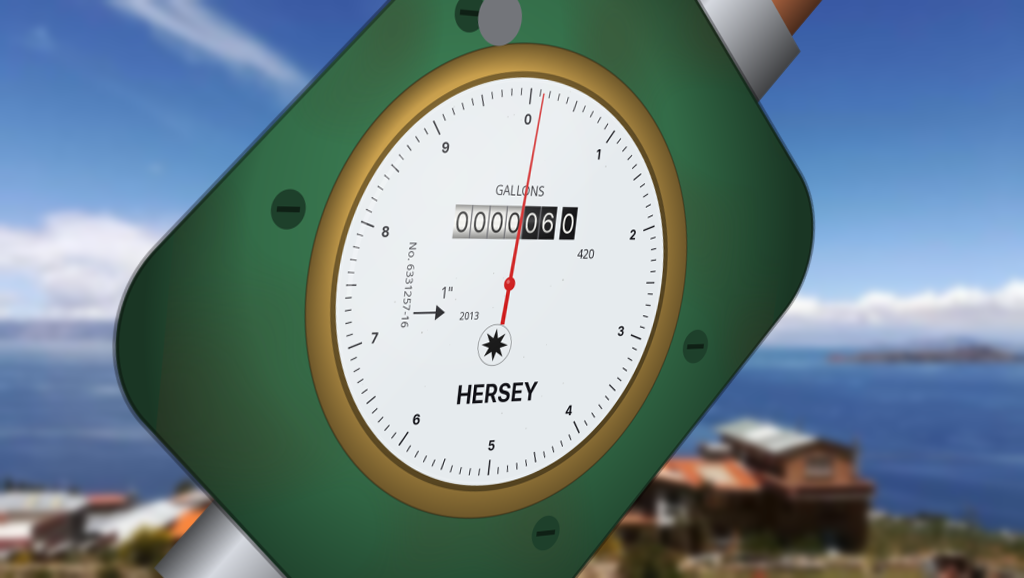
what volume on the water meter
60.1 gal
